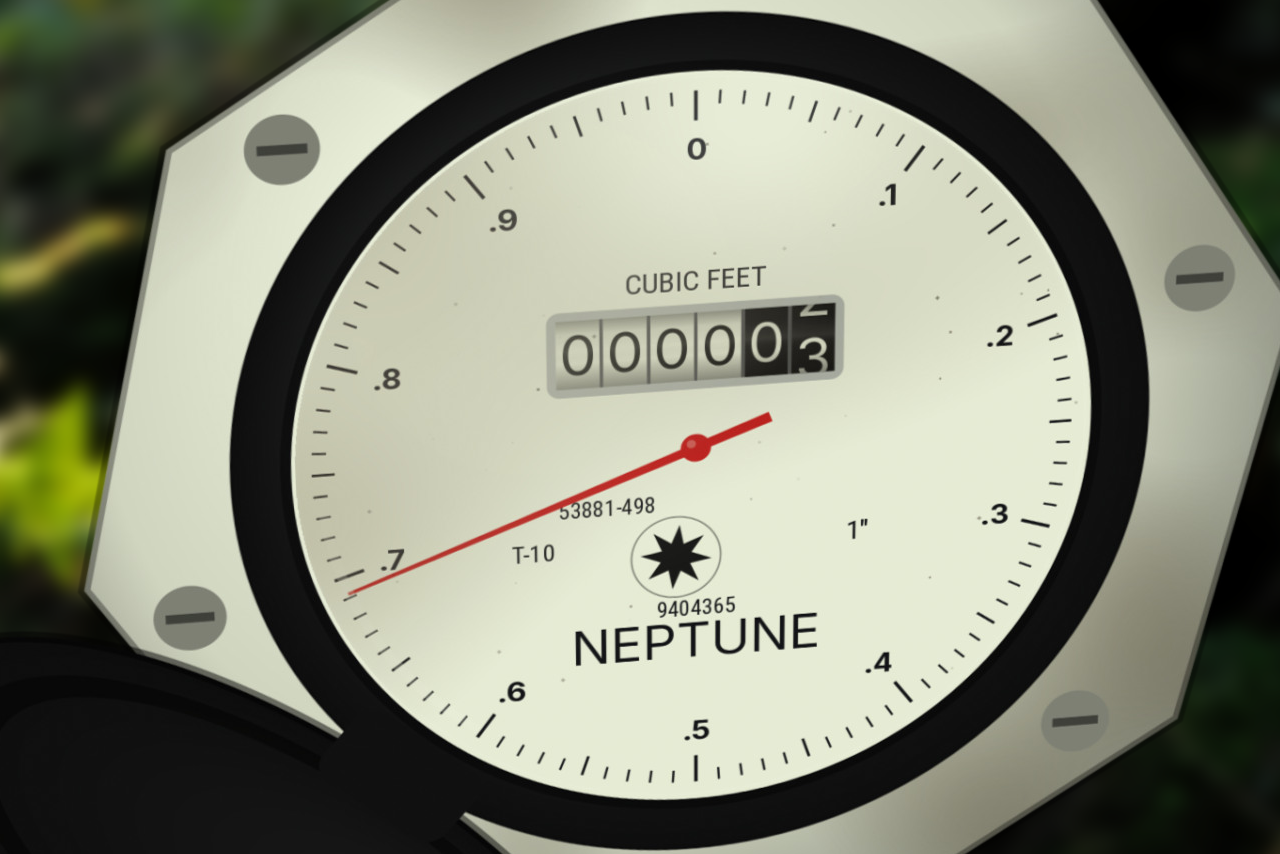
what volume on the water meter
2.69 ft³
